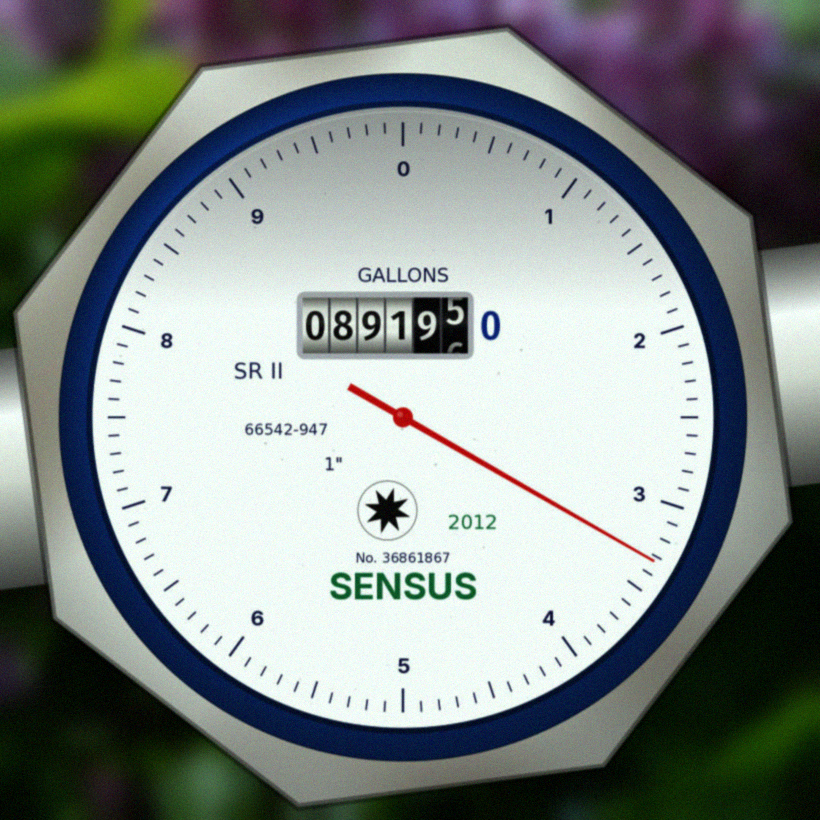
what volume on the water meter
891953.3 gal
